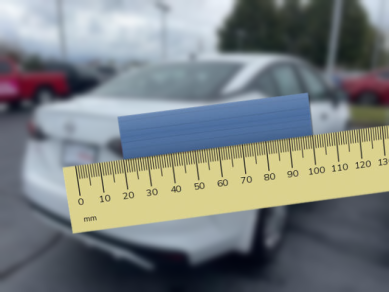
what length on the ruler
80 mm
